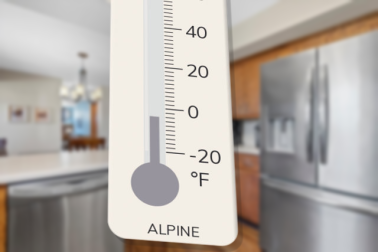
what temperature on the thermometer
-4 °F
